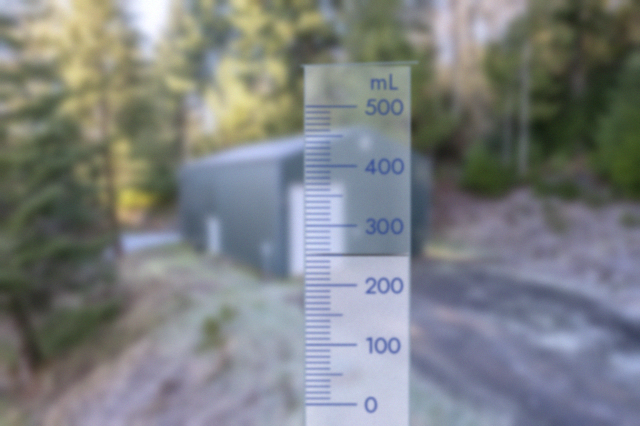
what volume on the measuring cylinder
250 mL
